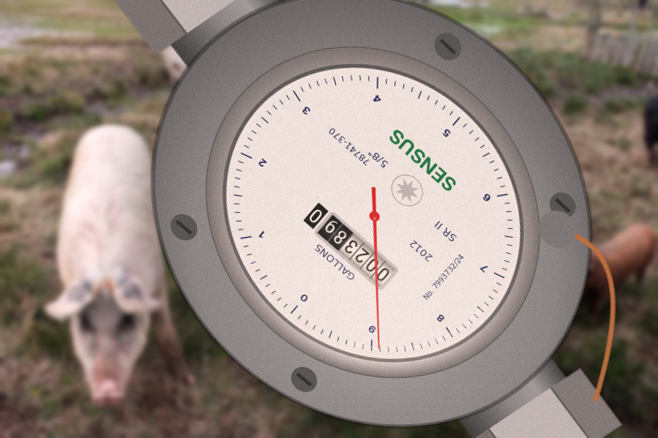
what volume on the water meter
23888.9 gal
